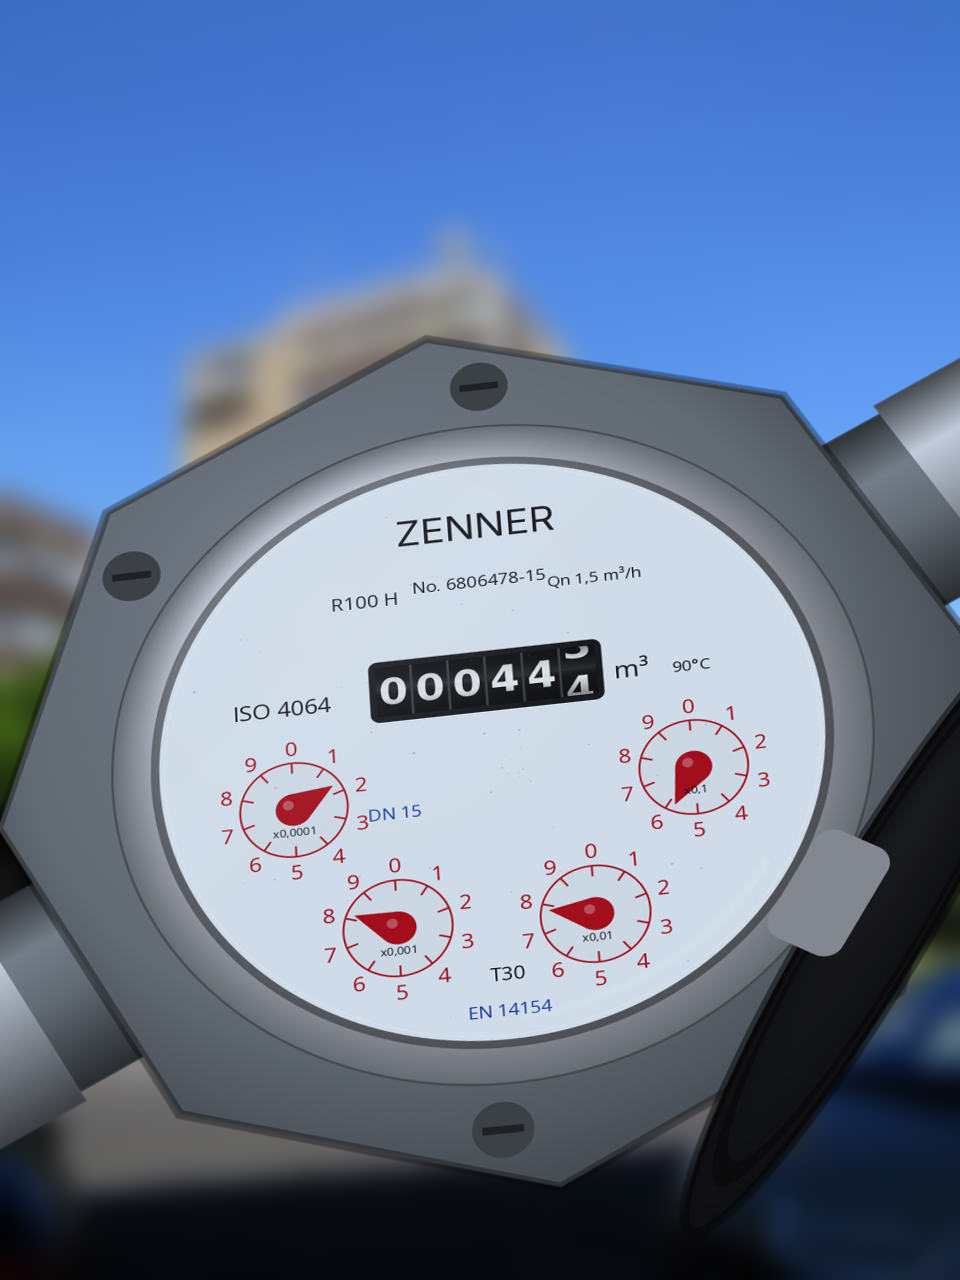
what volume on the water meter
443.5781 m³
